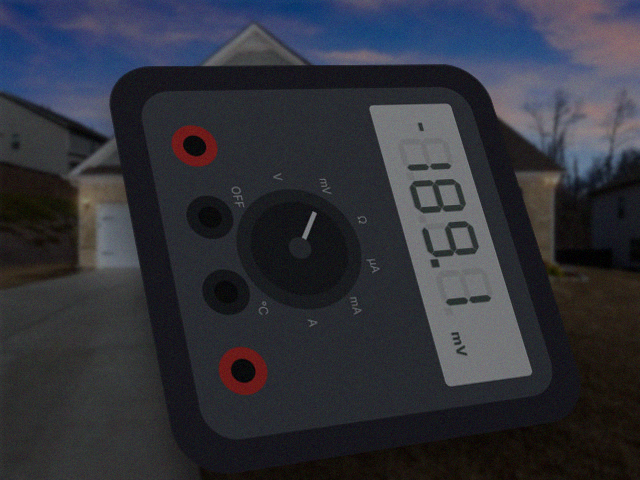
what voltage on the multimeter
-189.1 mV
